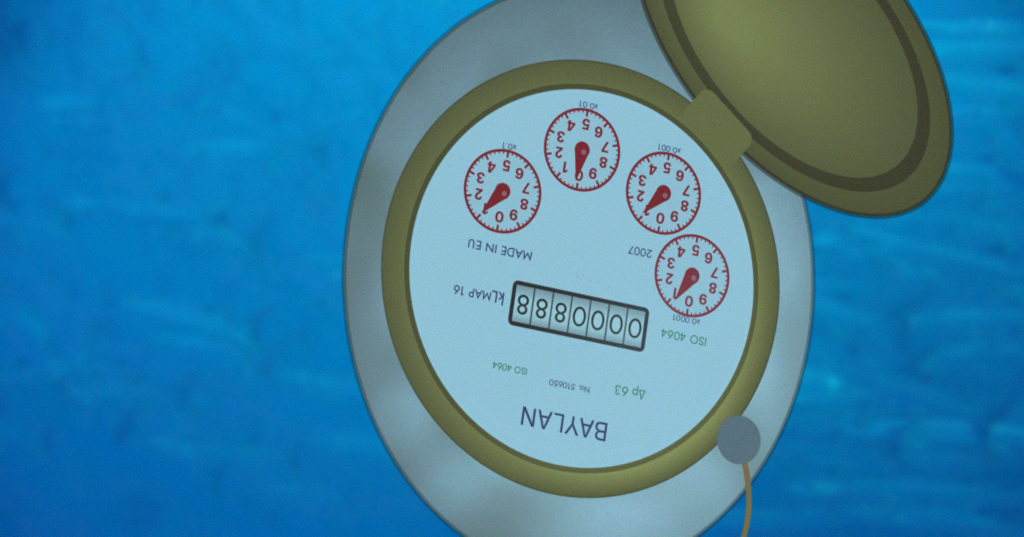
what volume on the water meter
888.1010 kL
